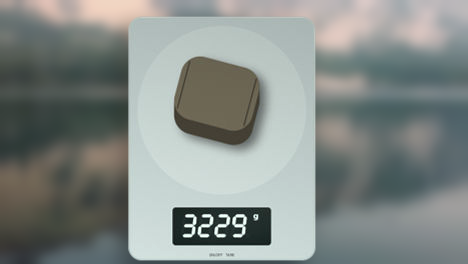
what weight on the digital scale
3229 g
